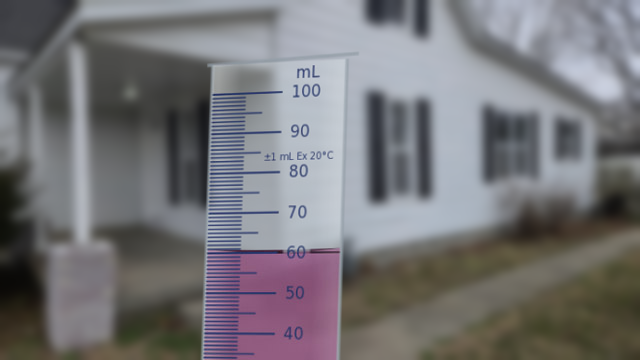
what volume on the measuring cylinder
60 mL
